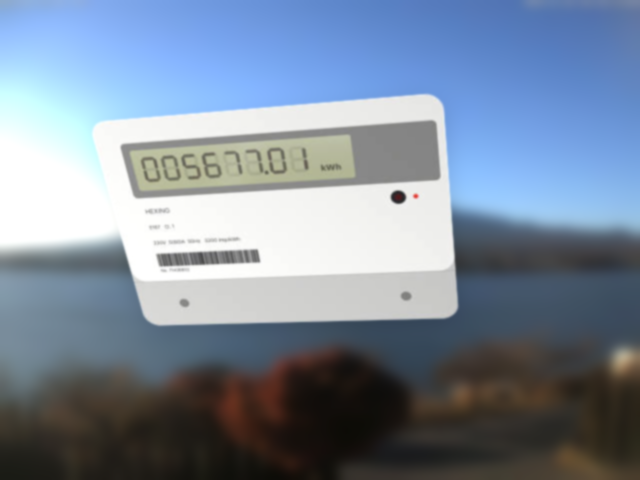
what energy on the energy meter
5677.01 kWh
